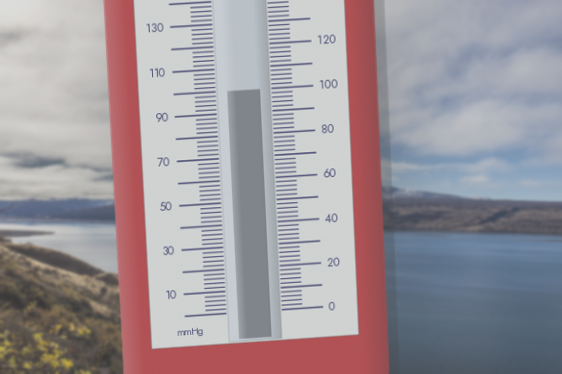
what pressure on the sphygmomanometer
100 mmHg
